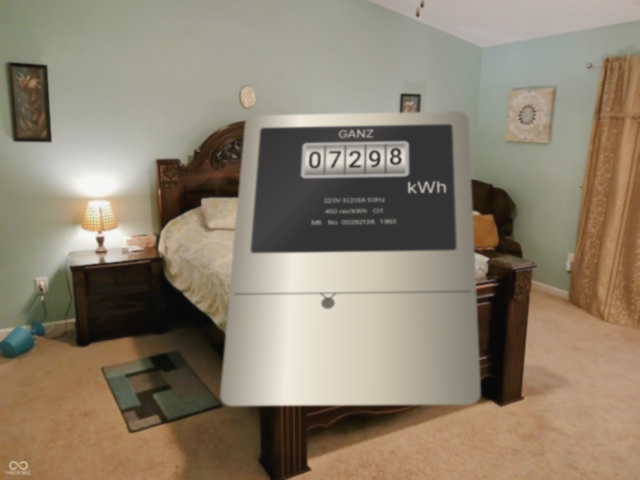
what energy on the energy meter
7298 kWh
